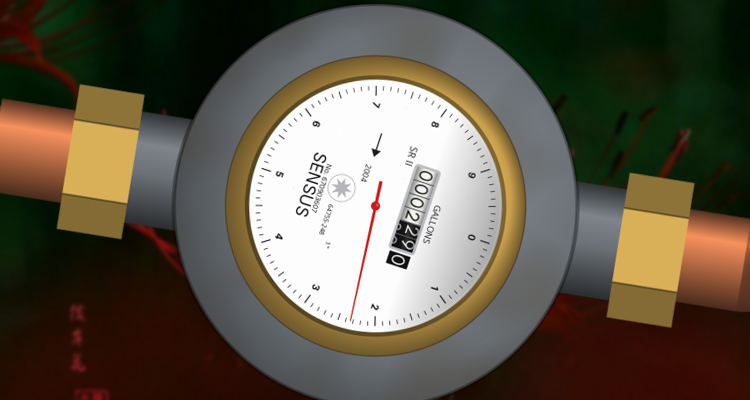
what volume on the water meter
2292.3 gal
